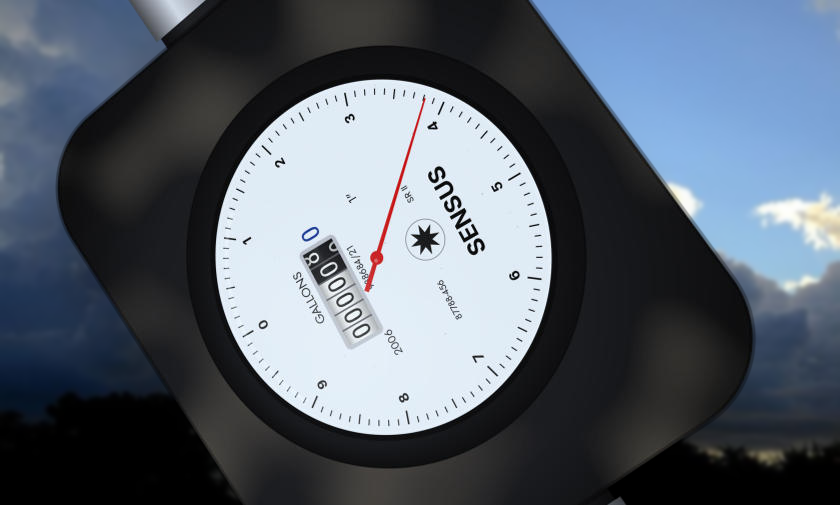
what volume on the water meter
83.8 gal
